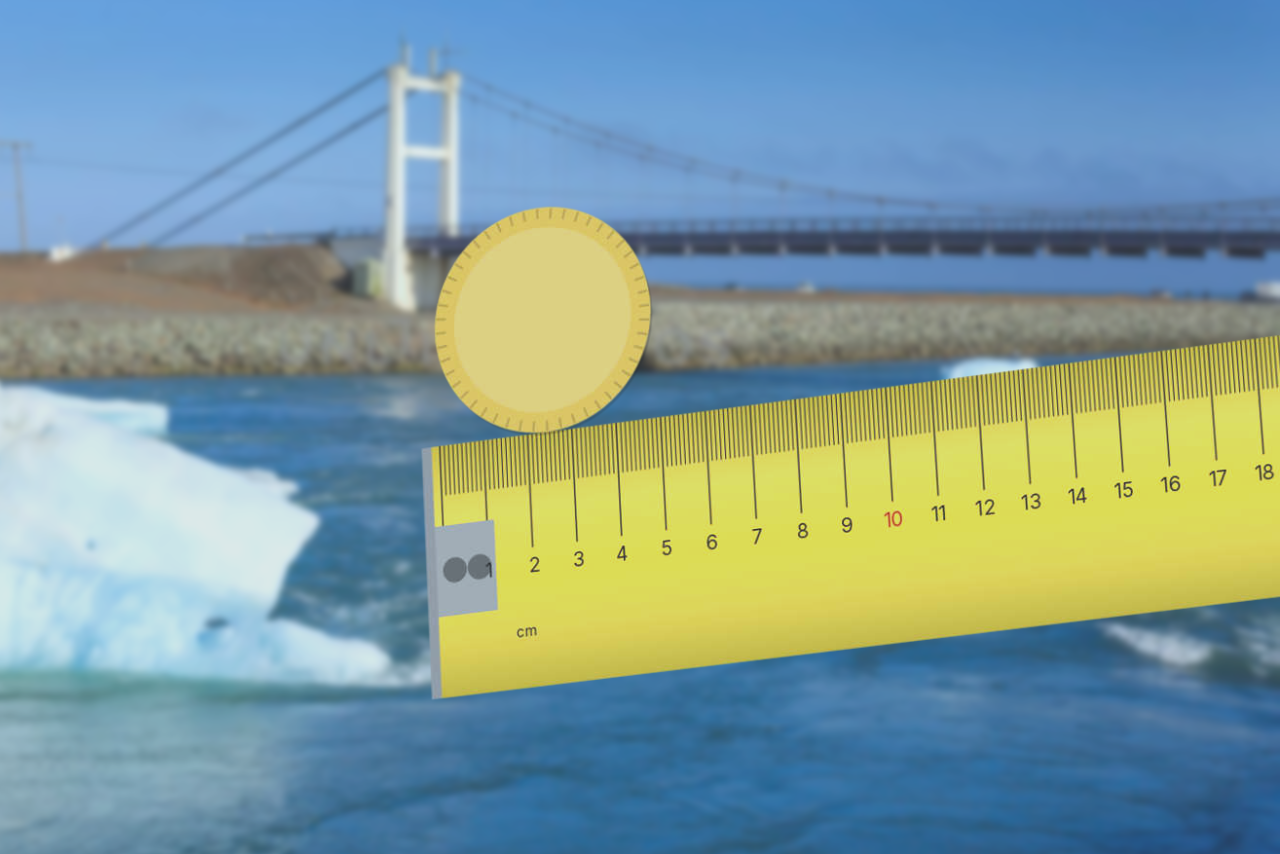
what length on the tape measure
4.9 cm
